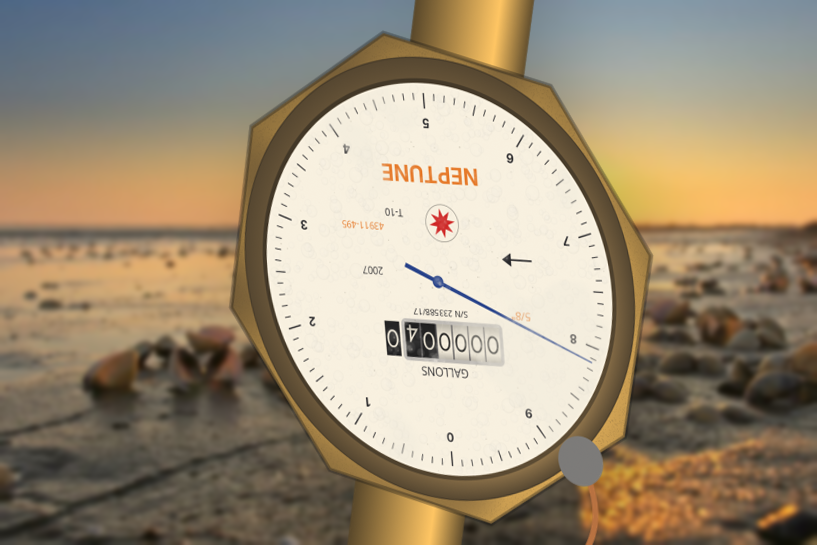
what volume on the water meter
38.1 gal
